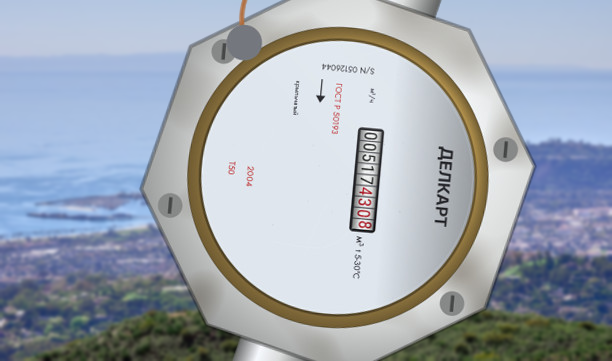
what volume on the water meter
517.4308 m³
